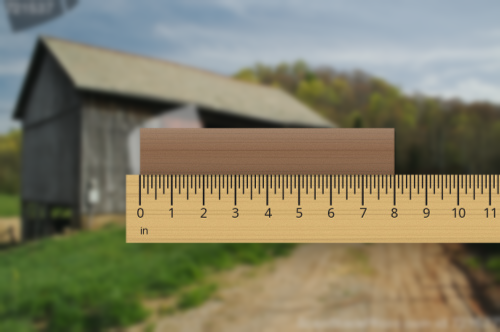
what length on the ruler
8 in
